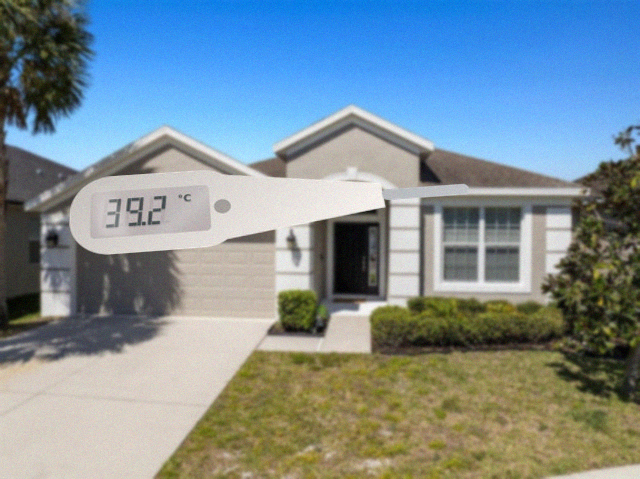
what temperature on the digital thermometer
39.2 °C
